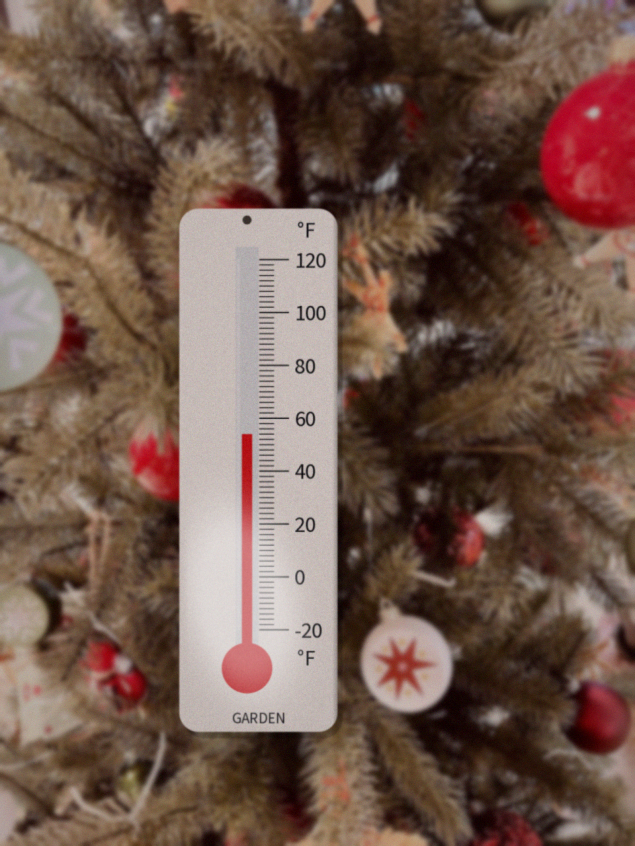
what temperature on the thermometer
54 °F
